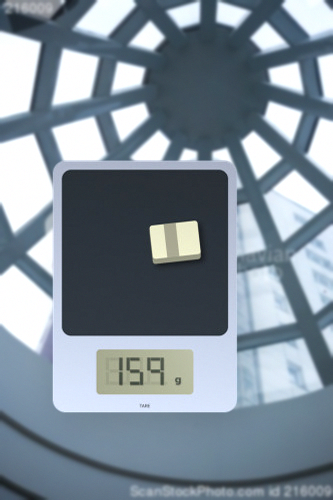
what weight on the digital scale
159 g
